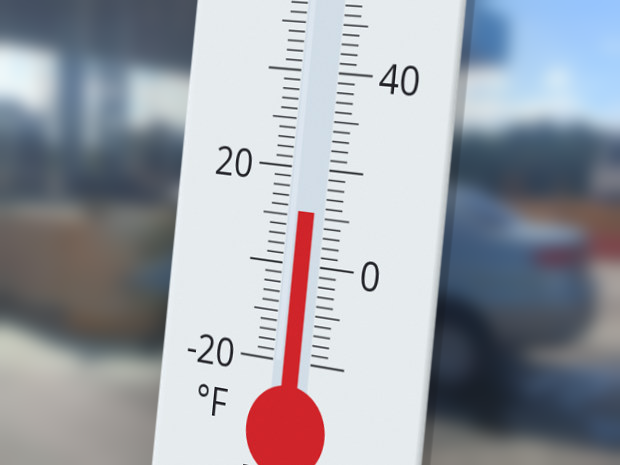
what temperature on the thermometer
11 °F
